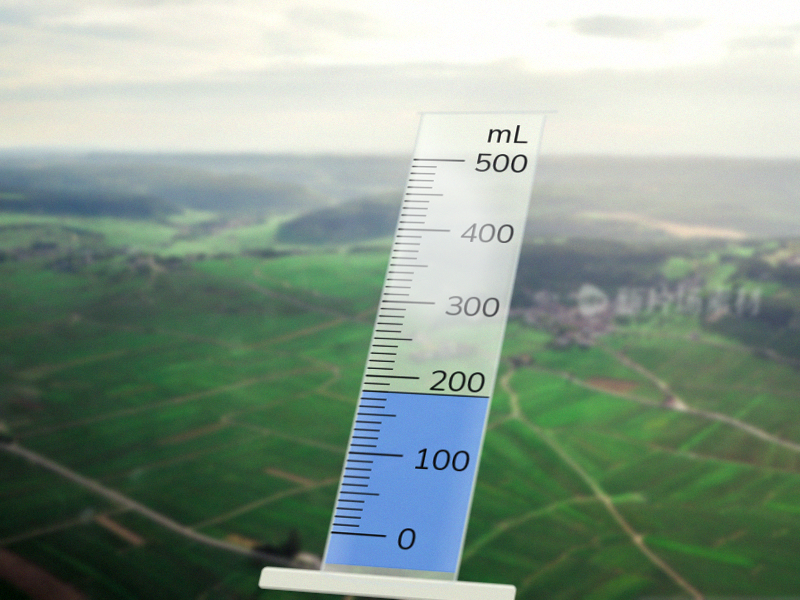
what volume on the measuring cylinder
180 mL
